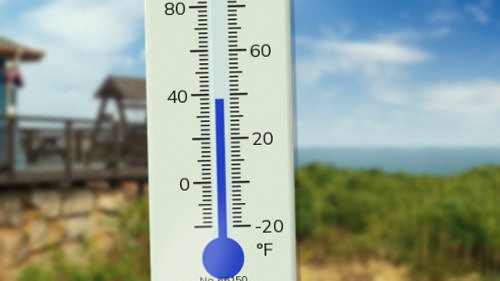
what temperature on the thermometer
38 °F
